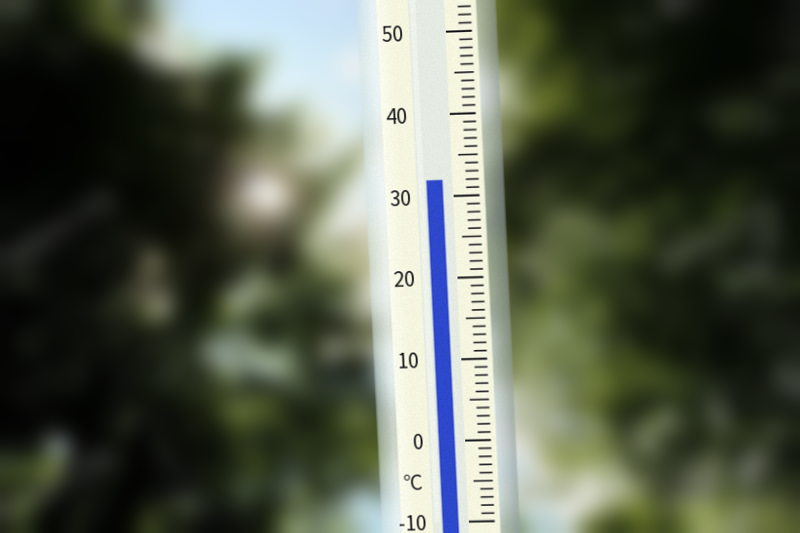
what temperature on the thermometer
32 °C
